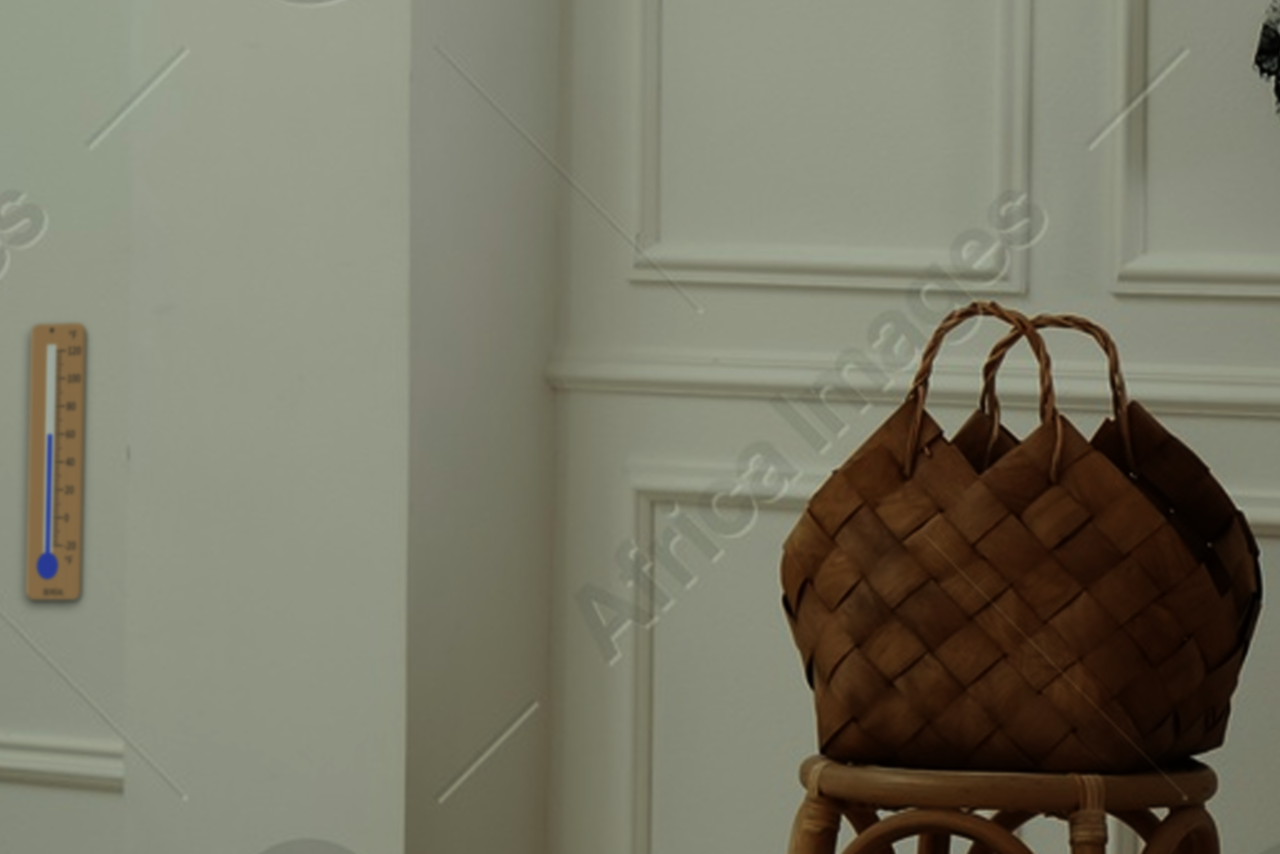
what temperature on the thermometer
60 °F
